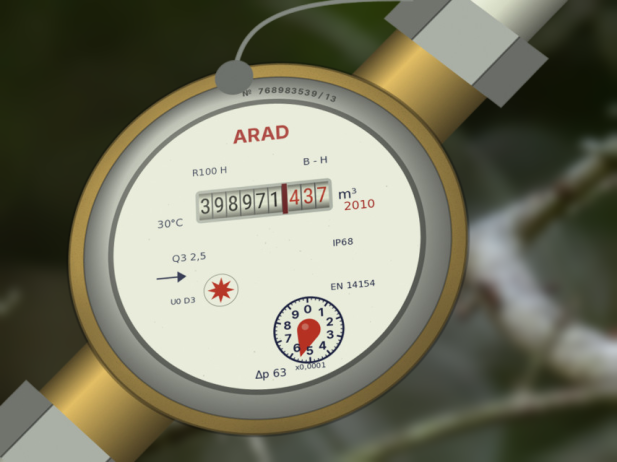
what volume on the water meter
398971.4375 m³
